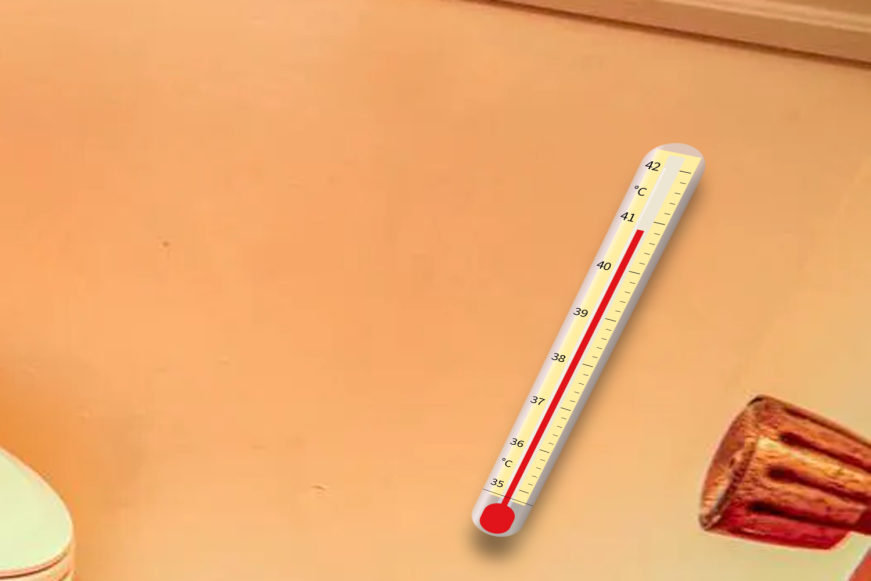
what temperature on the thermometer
40.8 °C
